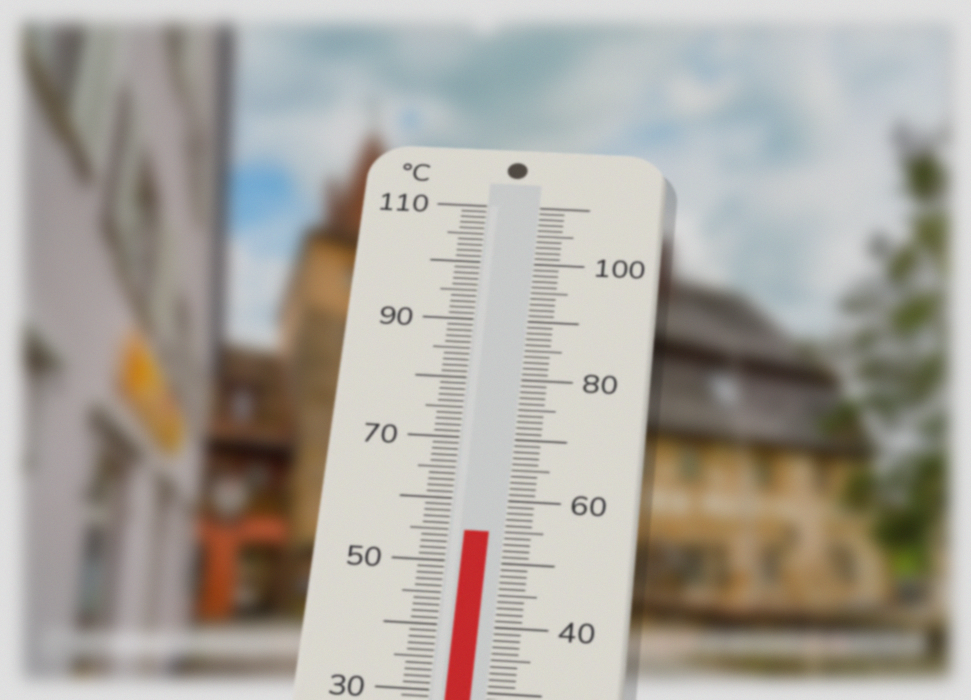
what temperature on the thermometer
55 °C
